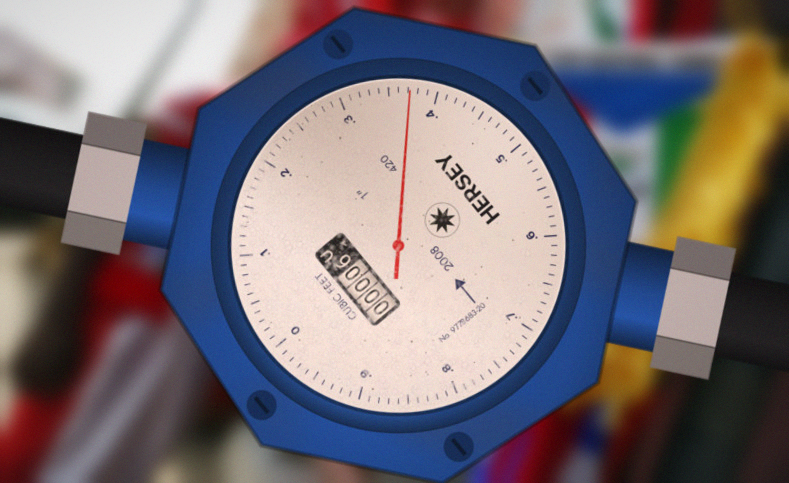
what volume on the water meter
60.37 ft³
